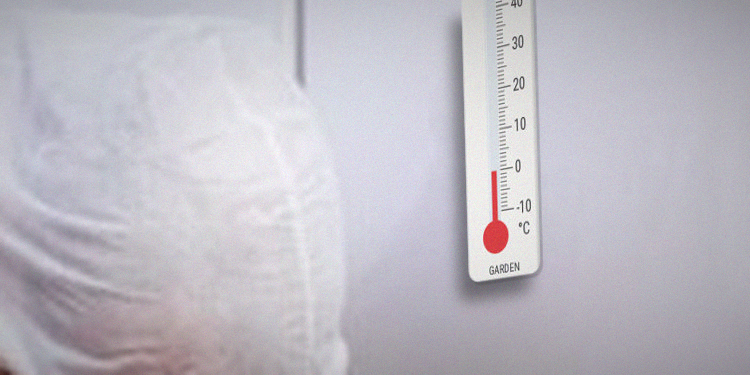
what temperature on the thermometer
0 °C
